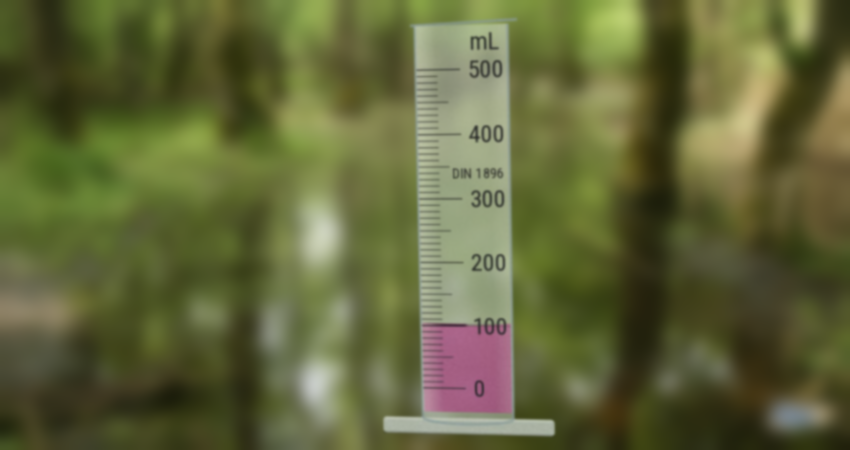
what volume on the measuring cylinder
100 mL
